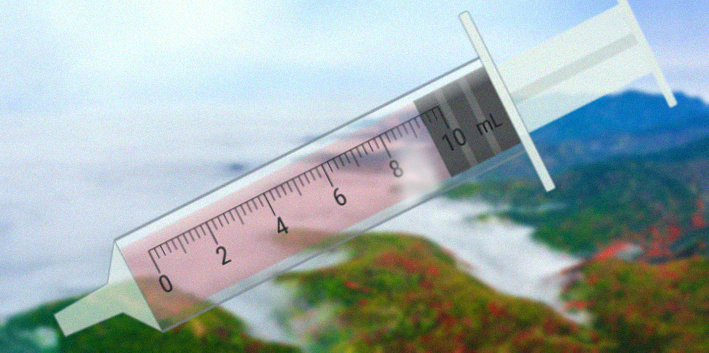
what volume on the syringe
9.4 mL
